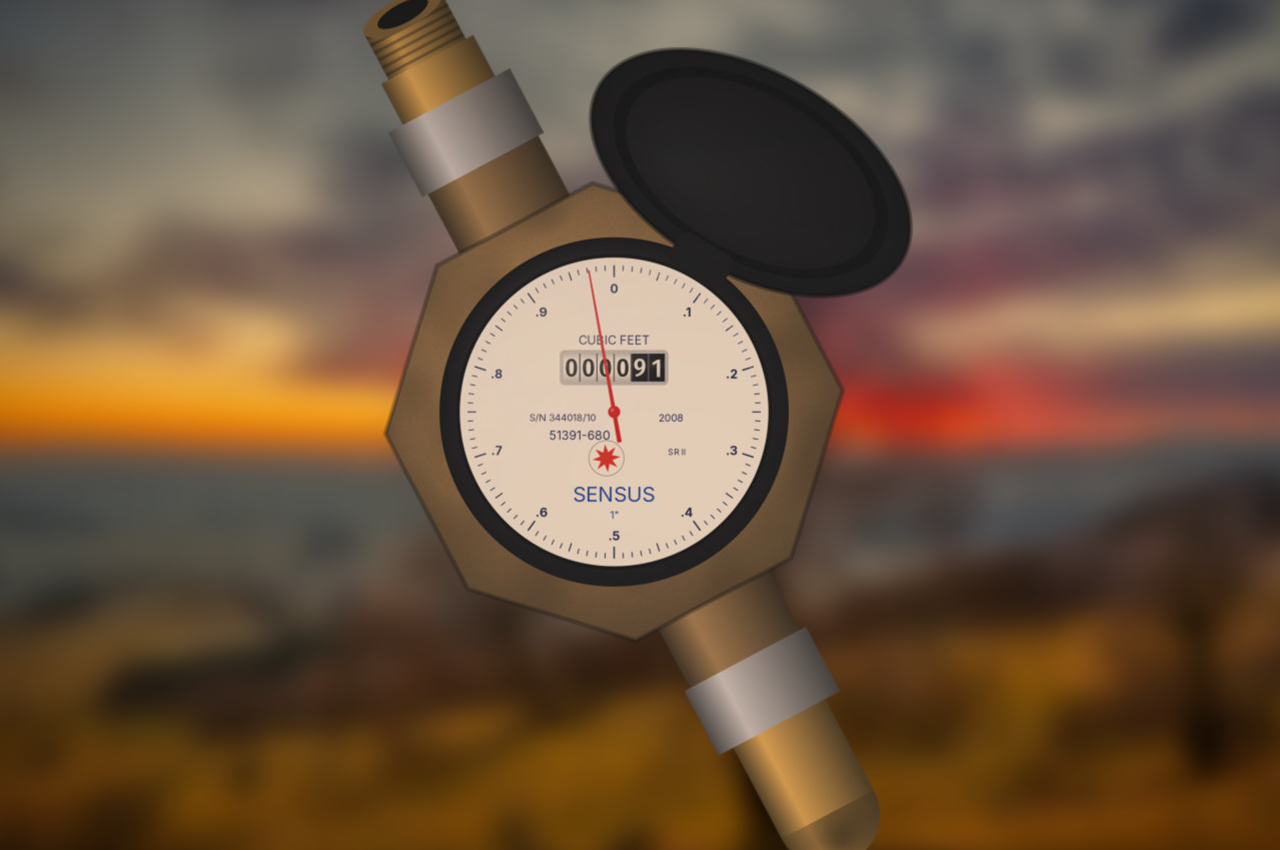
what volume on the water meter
90.97 ft³
